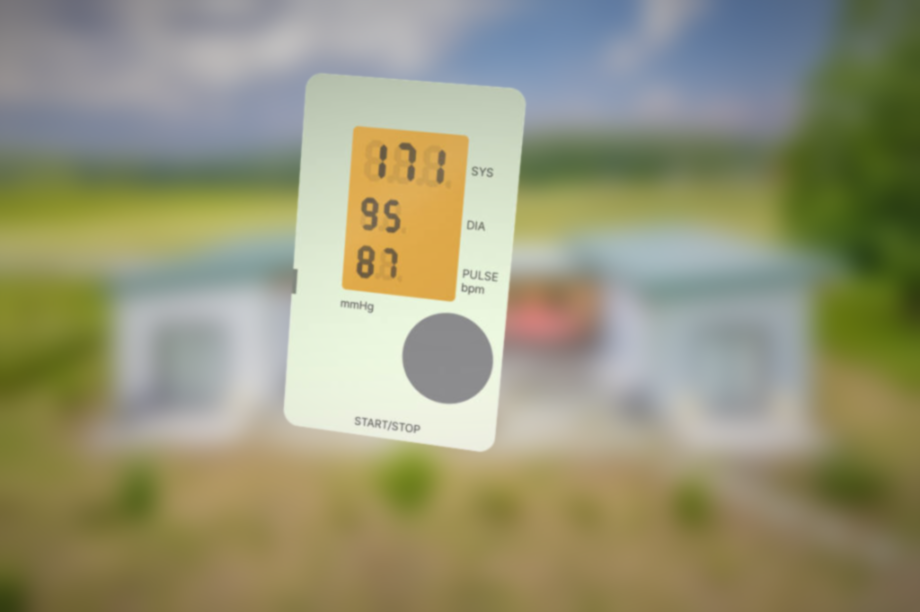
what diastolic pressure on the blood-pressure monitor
95 mmHg
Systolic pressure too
171 mmHg
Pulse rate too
87 bpm
